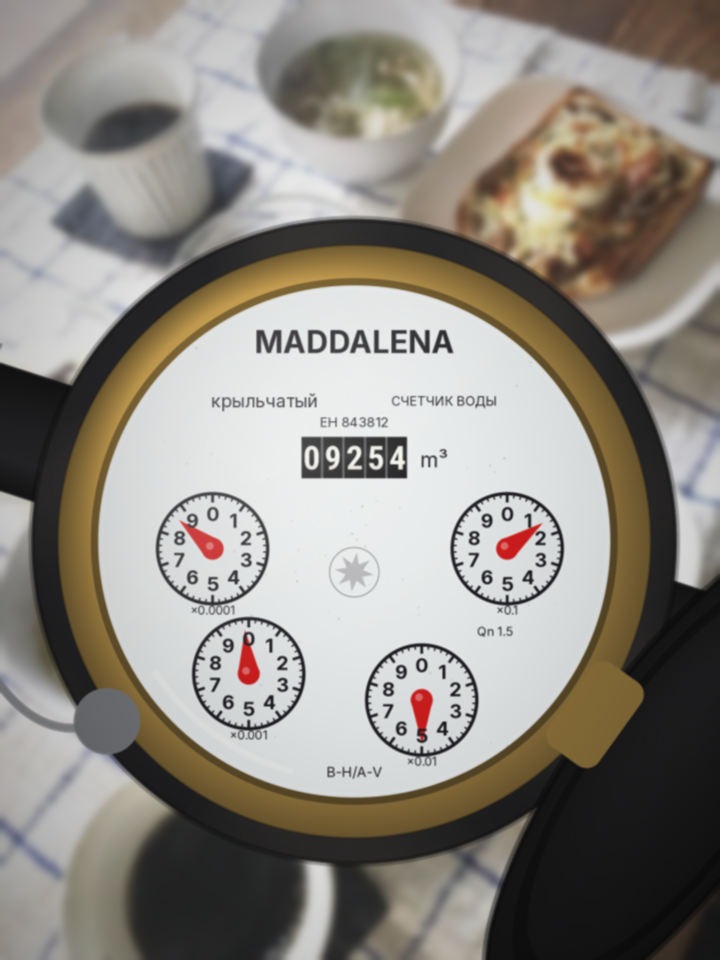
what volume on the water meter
9254.1498 m³
